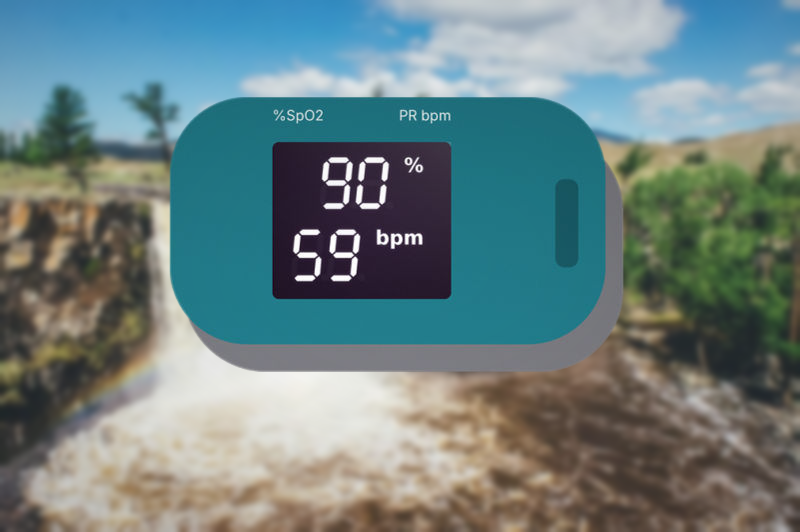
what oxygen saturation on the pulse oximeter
90 %
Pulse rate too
59 bpm
